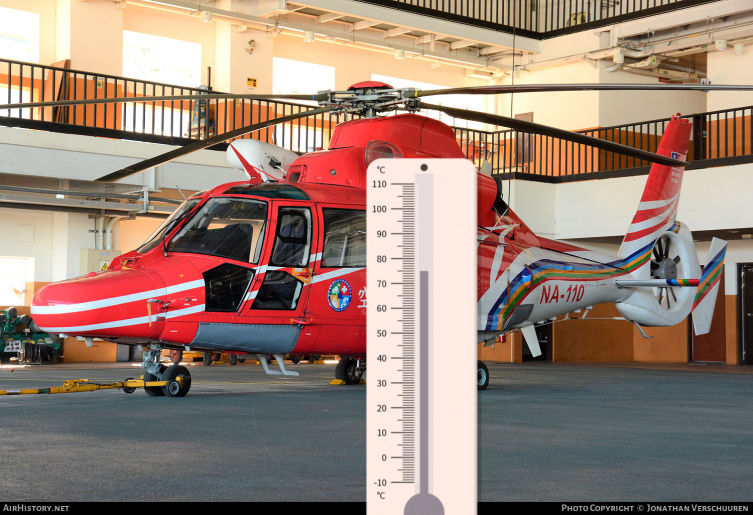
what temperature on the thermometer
75 °C
